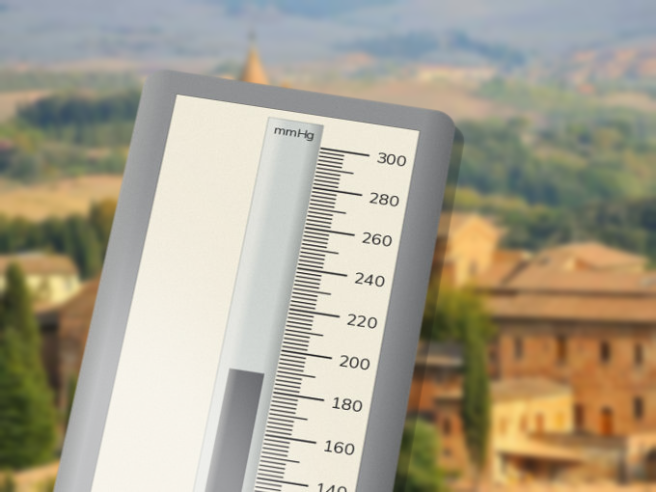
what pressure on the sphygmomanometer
188 mmHg
